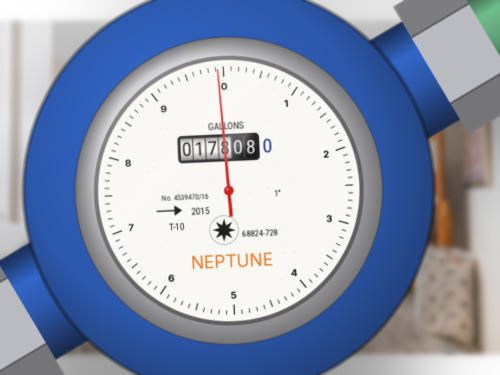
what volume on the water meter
178079.9 gal
